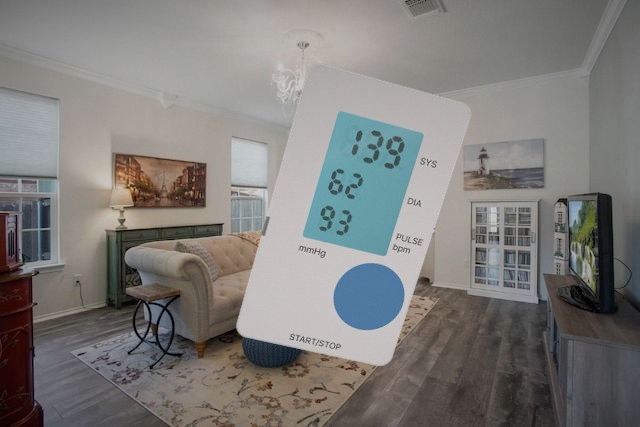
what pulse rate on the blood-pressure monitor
93 bpm
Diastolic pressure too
62 mmHg
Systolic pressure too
139 mmHg
